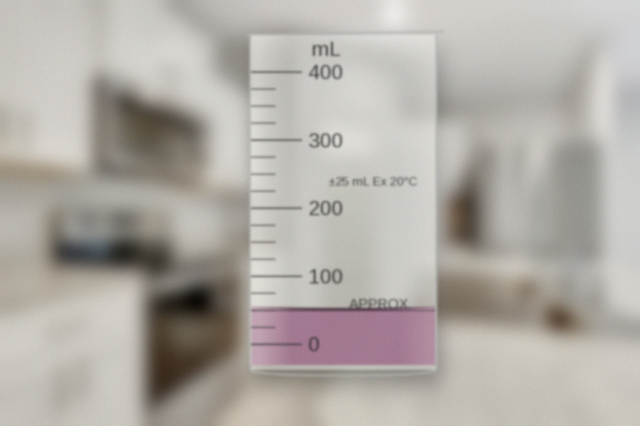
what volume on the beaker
50 mL
